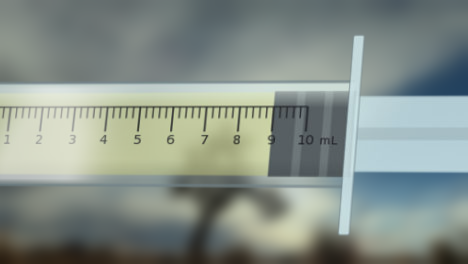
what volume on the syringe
9 mL
